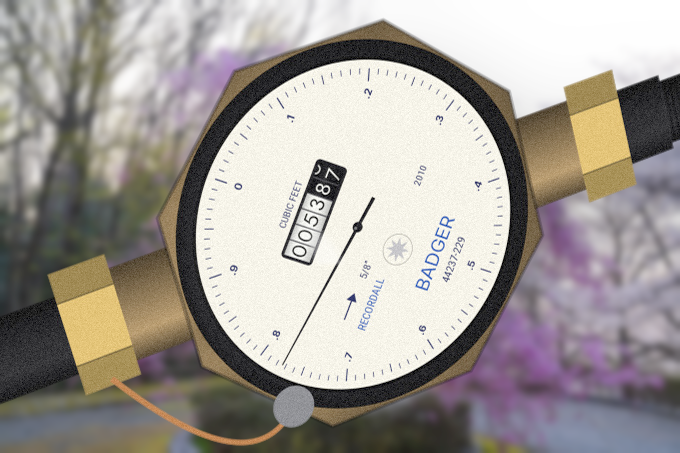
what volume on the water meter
5386.77 ft³
